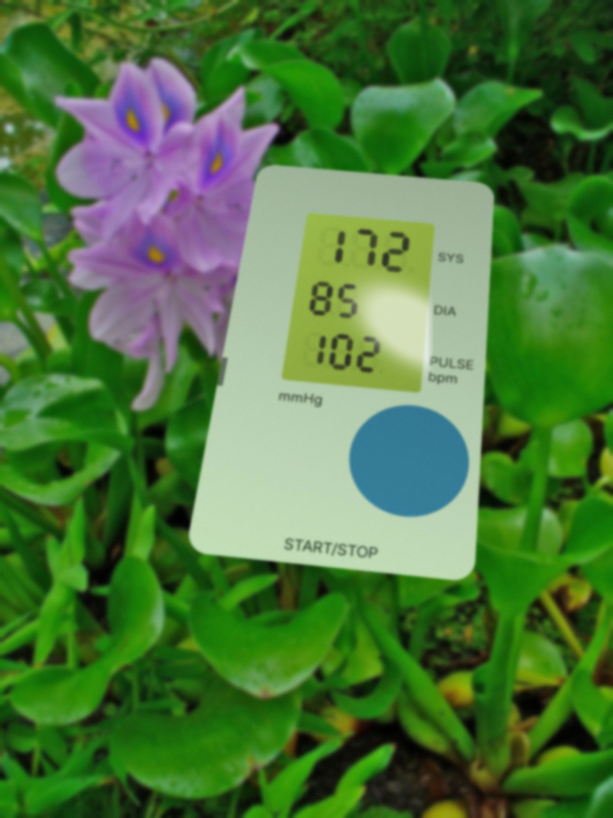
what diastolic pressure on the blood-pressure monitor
85 mmHg
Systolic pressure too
172 mmHg
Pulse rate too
102 bpm
